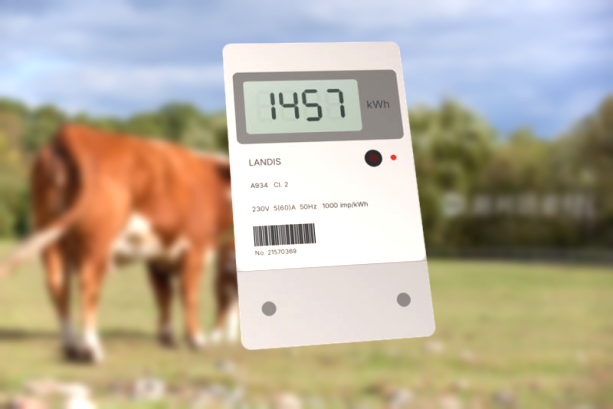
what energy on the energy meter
1457 kWh
